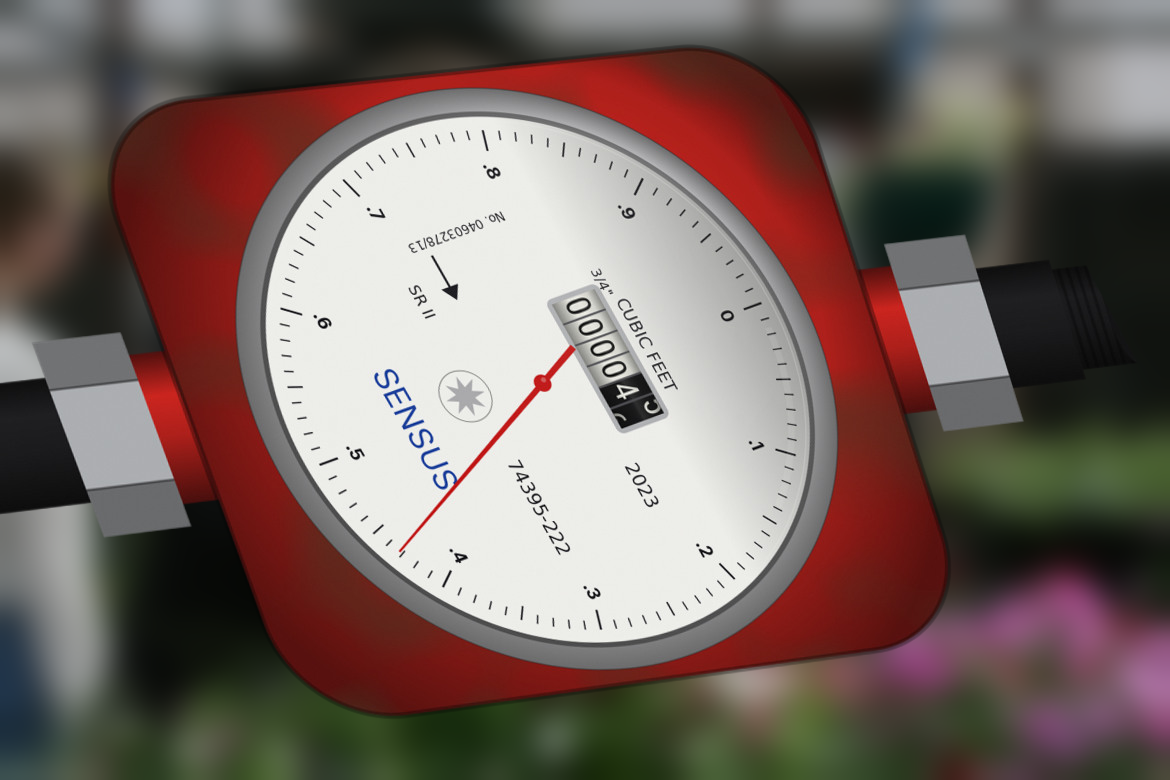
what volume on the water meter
45.43 ft³
